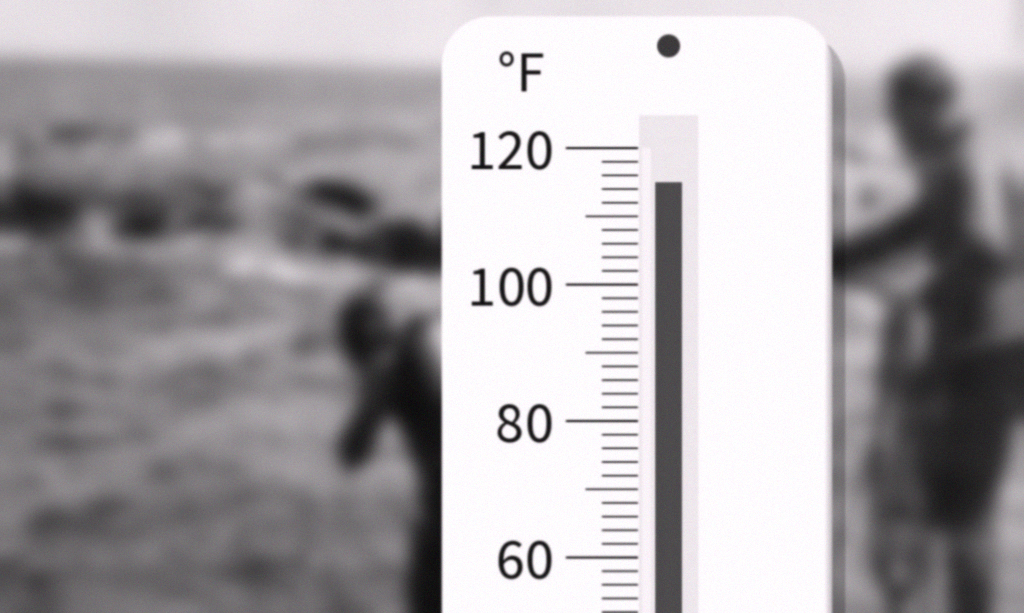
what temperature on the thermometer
115 °F
